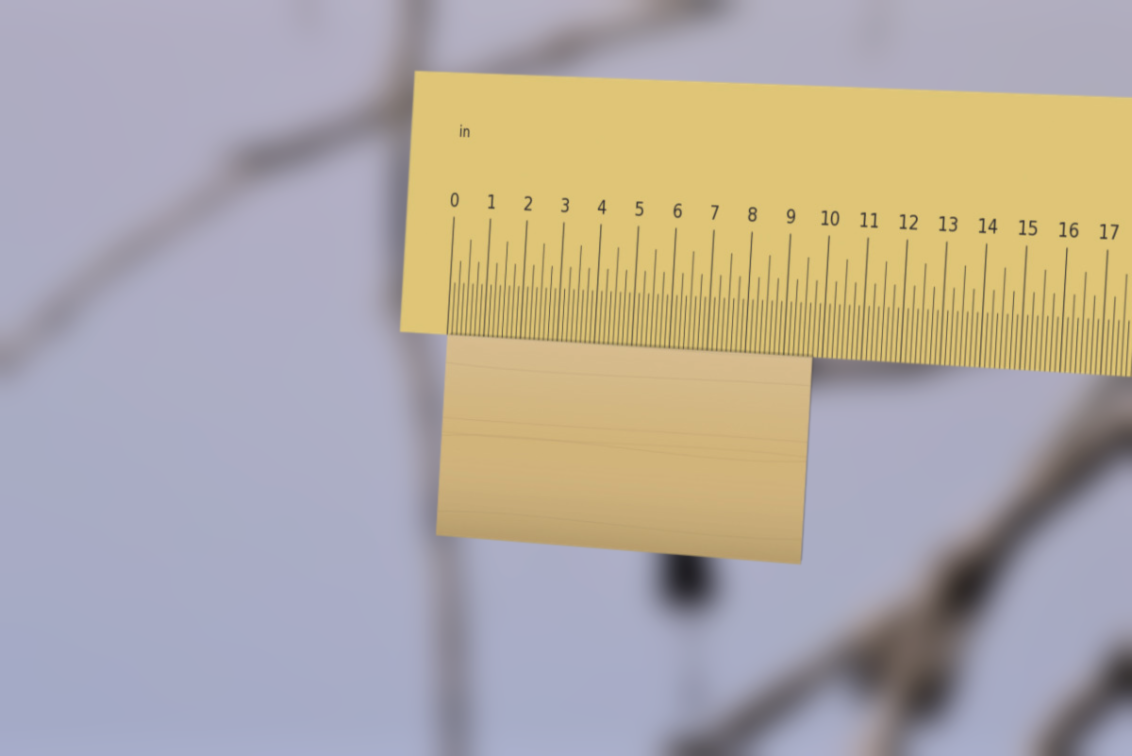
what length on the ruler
9.75 in
